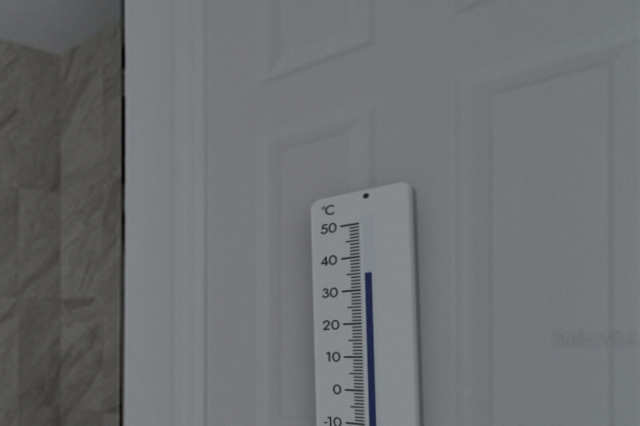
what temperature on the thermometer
35 °C
